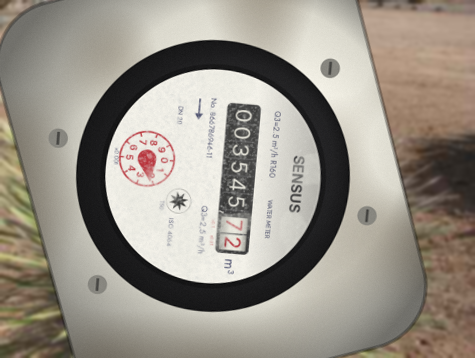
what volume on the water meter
3545.722 m³
